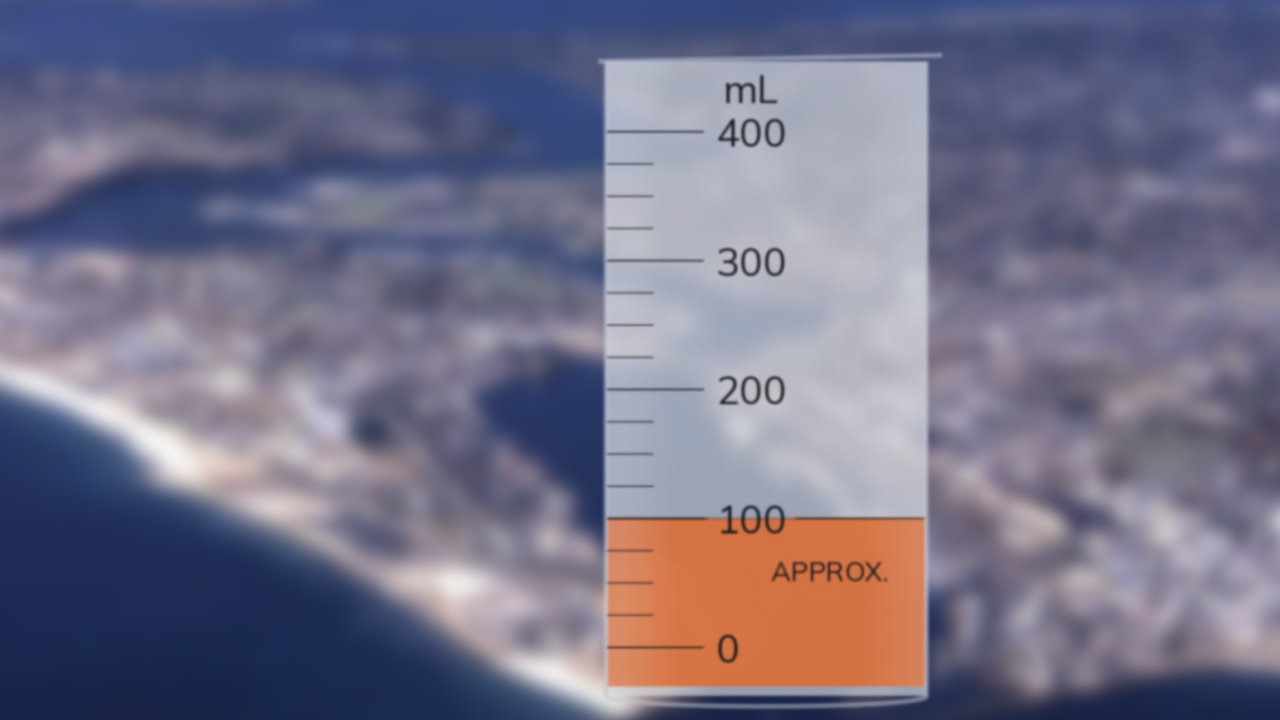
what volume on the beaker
100 mL
